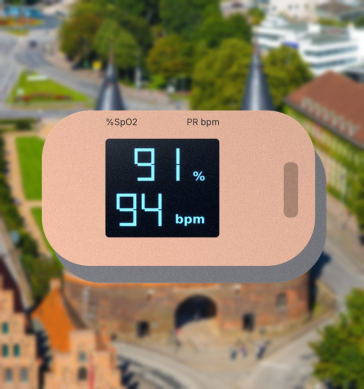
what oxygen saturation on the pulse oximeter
91 %
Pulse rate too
94 bpm
